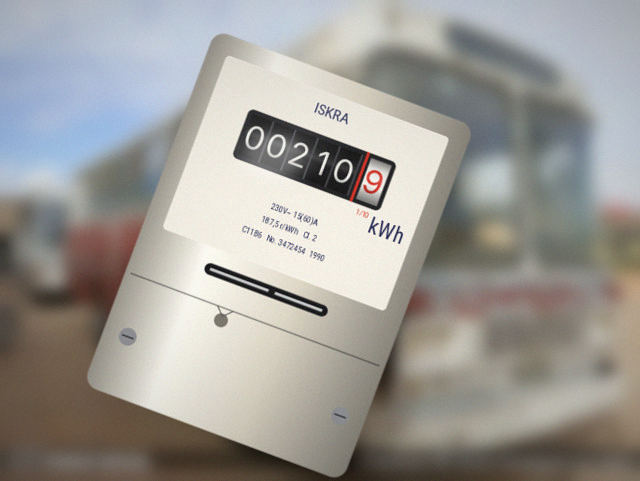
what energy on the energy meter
210.9 kWh
